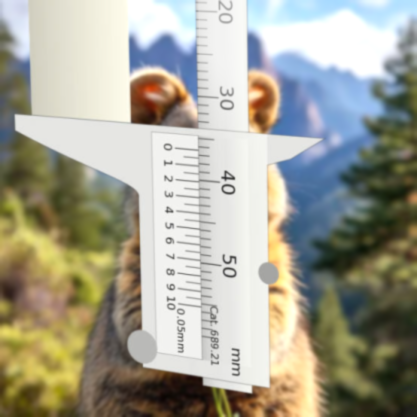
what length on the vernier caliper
36.4 mm
